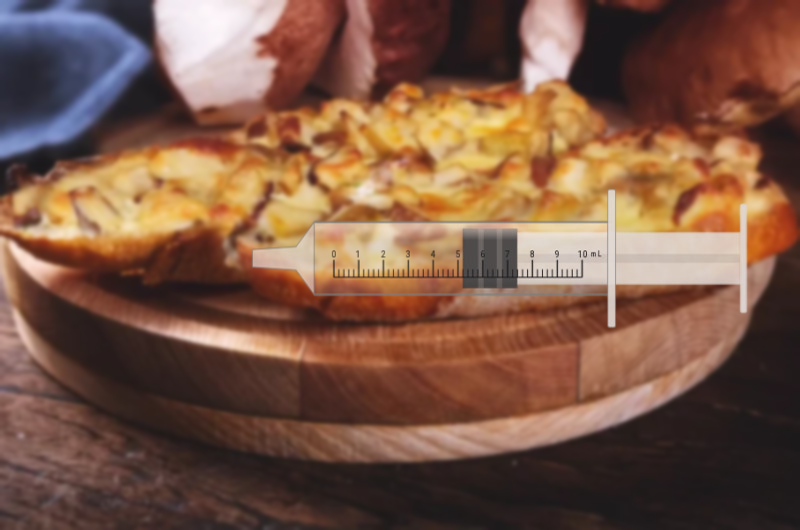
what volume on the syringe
5.2 mL
